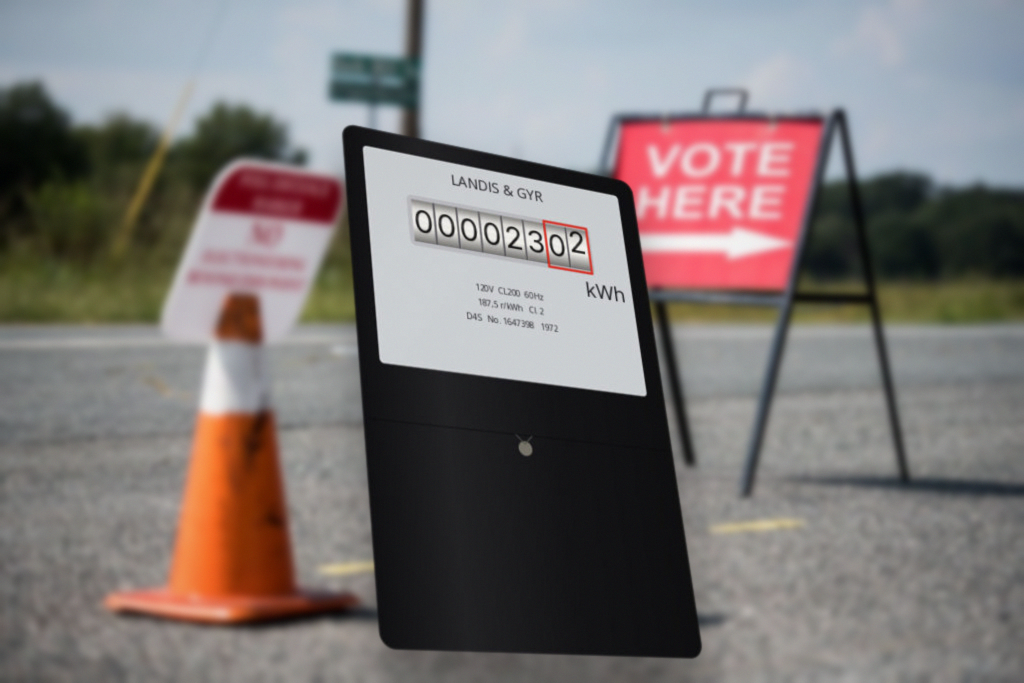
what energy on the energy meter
23.02 kWh
